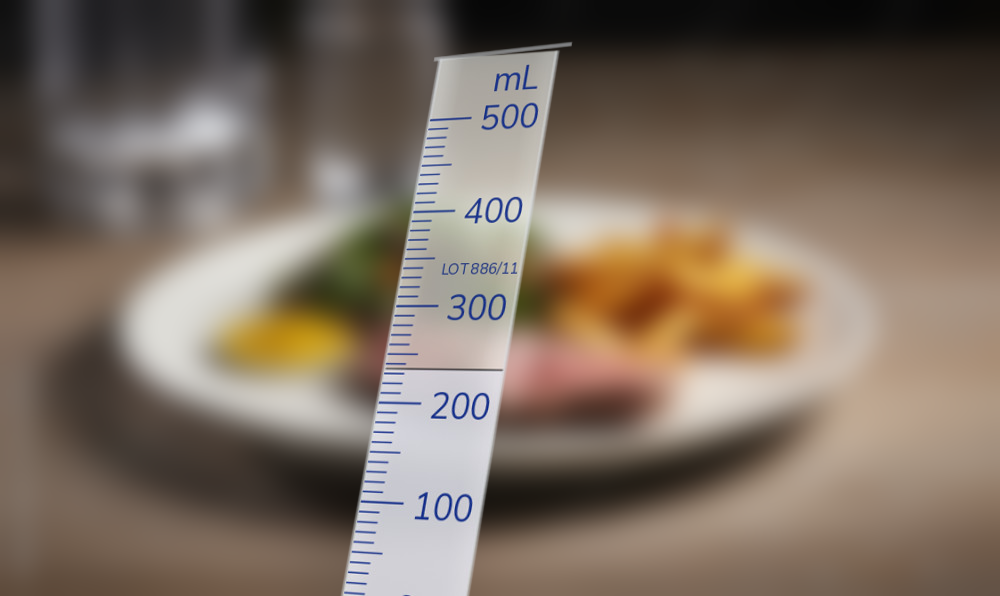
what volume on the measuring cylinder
235 mL
